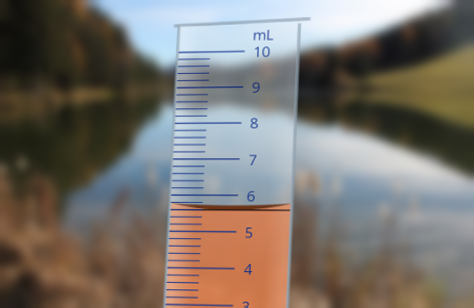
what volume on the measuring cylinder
5.6 mL
